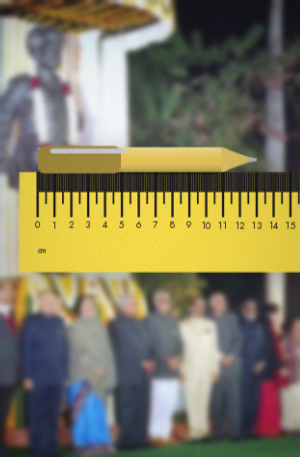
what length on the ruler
13 cm
